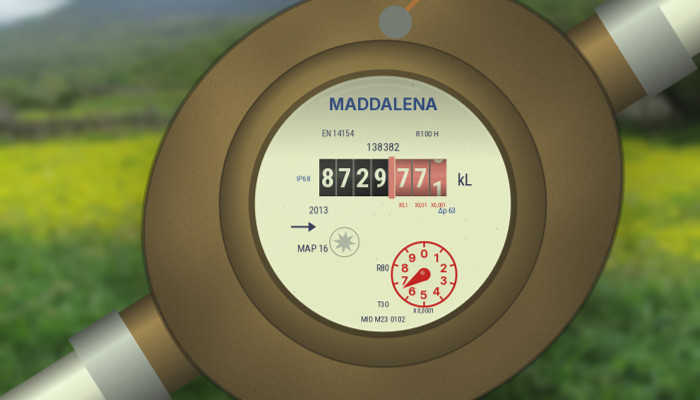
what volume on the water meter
8729.7706 kL
